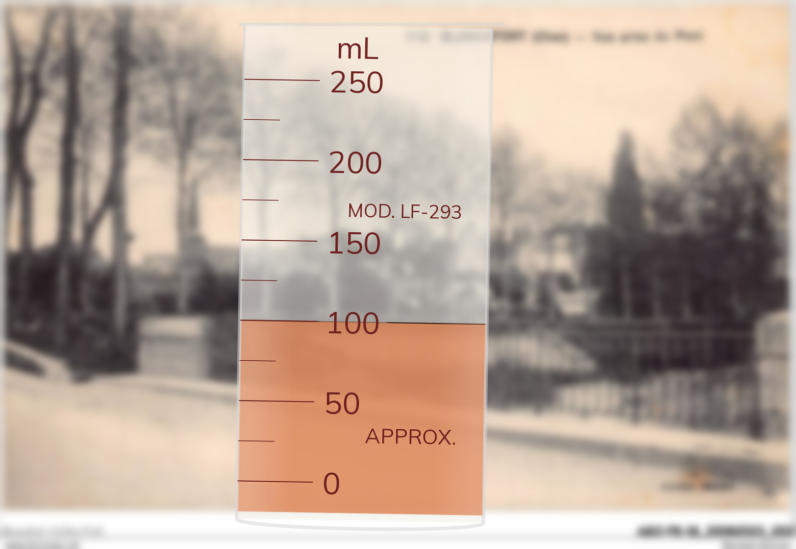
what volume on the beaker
100 mL
